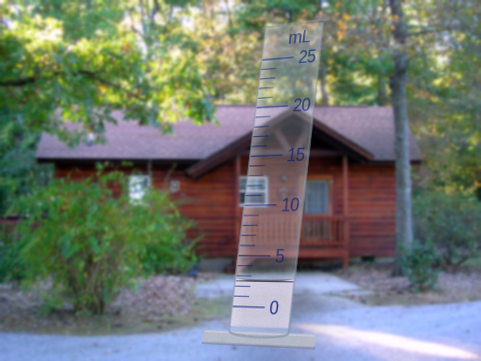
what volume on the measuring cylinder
2.5 mL
